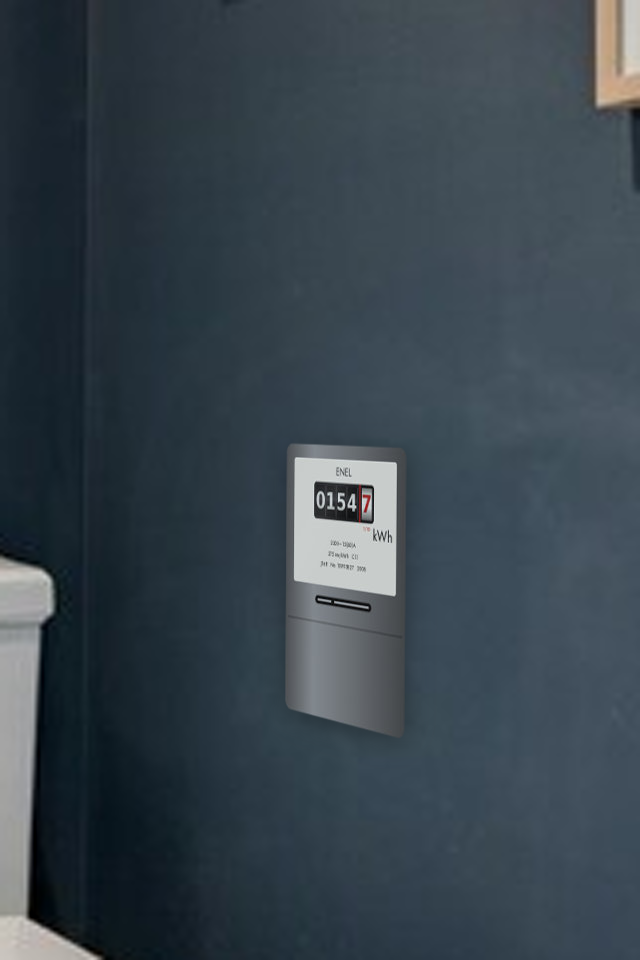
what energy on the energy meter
154.7 kWh
